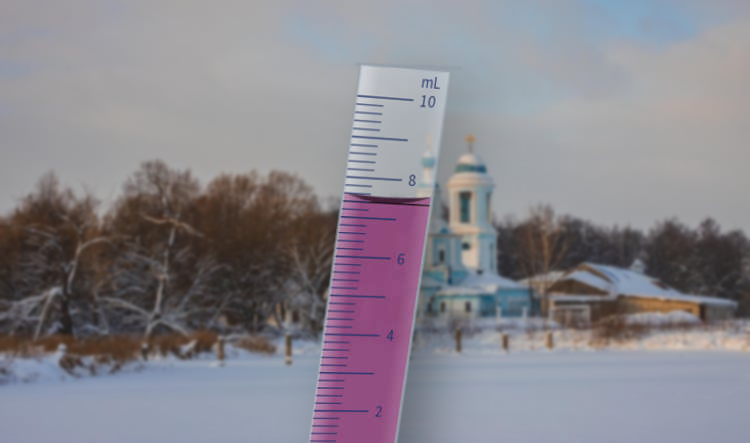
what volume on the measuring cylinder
7.4 mL
